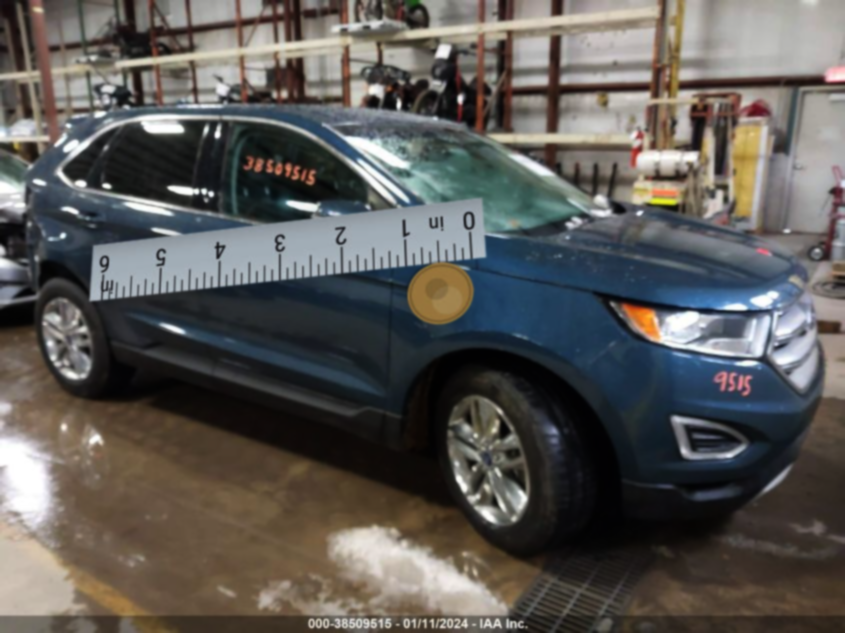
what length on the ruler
1 in
